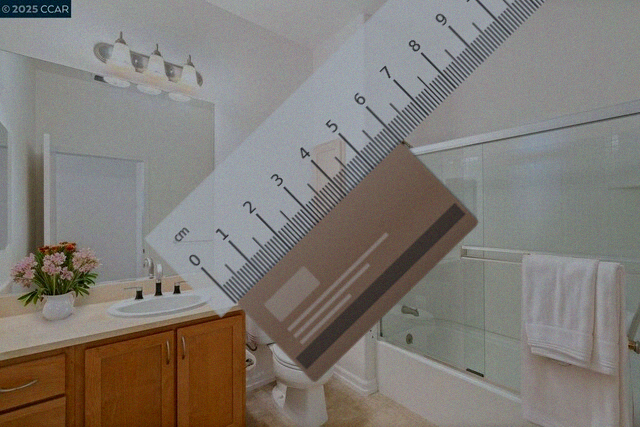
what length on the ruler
6 cm
